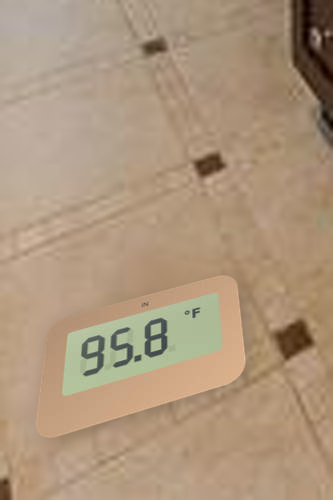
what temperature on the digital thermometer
95.8 °F
